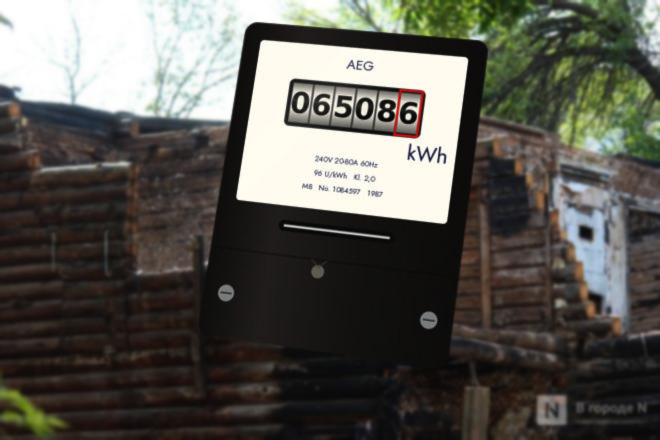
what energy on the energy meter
6508.6 kWh
